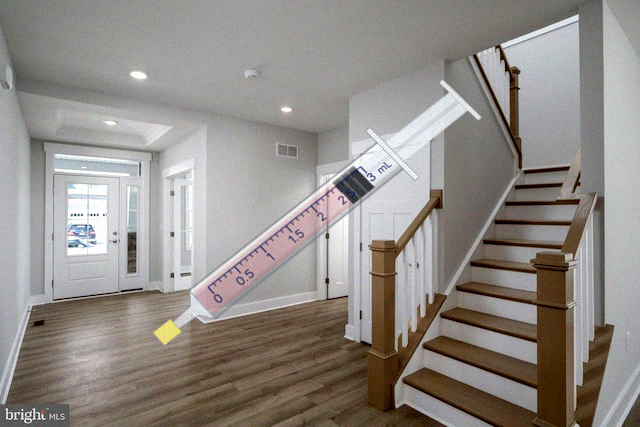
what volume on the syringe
2.5 mL
